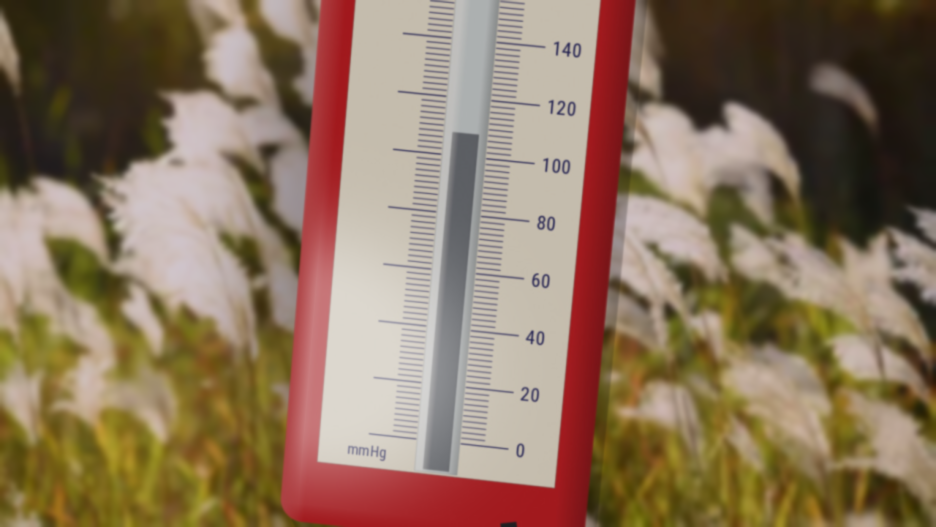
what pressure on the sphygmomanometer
108 mmHg
